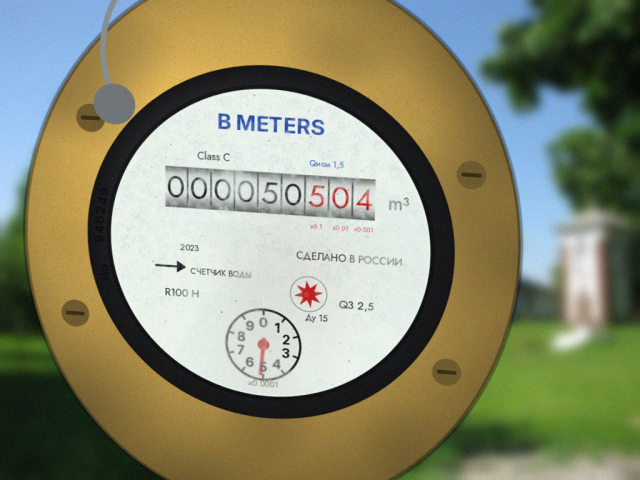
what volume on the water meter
50.5045 m³
